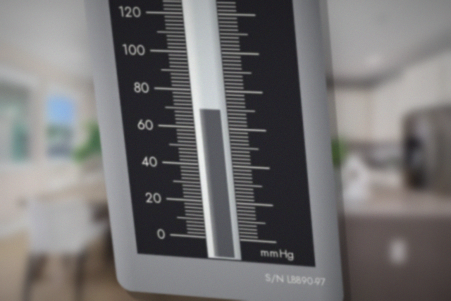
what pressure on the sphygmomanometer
70 mmHg
